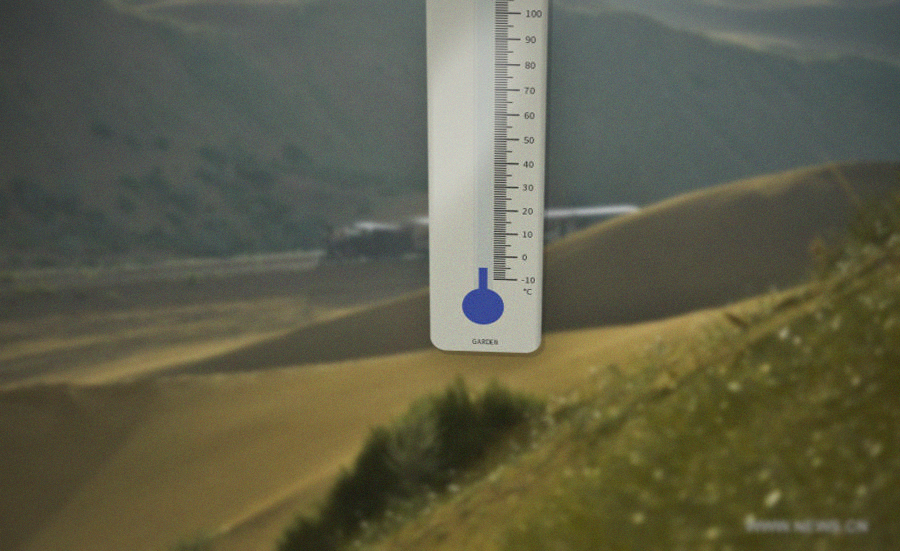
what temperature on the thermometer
-5 °C
